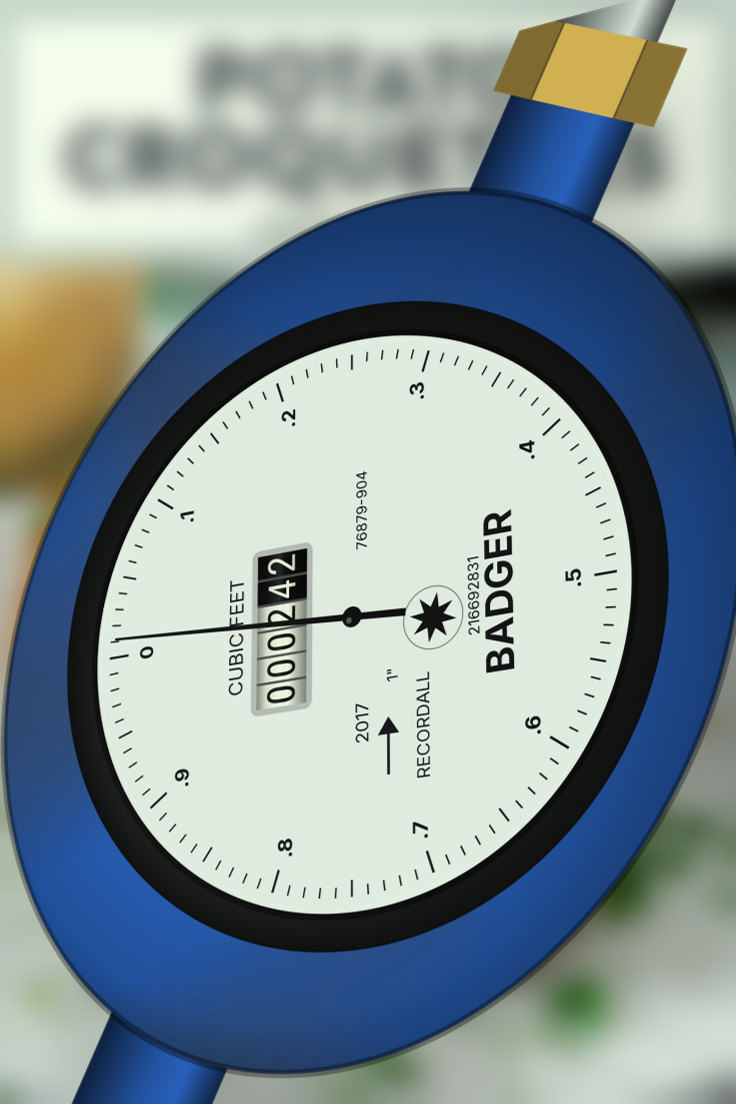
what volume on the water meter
242.01 ft³
